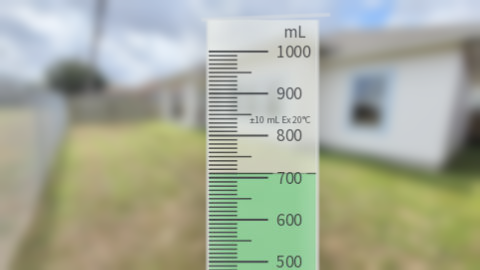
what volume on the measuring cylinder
710 mL
